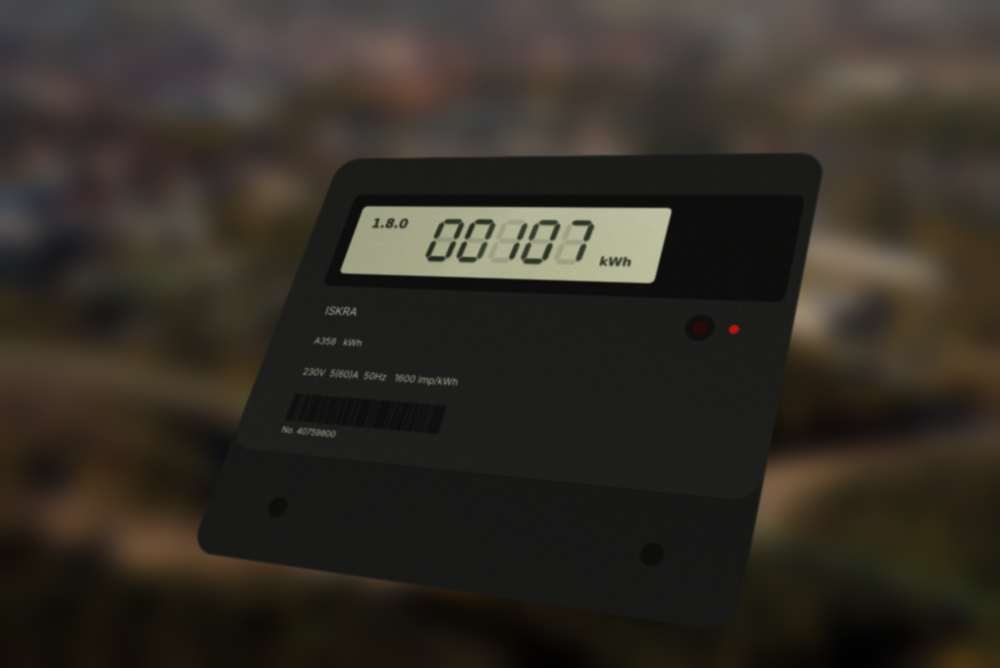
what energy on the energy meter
107 kWh
